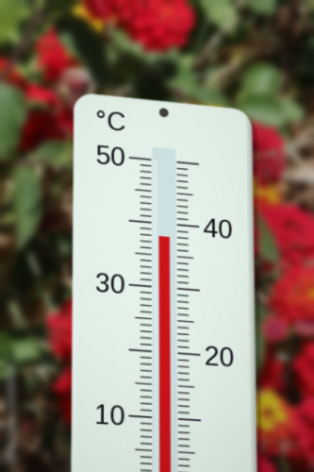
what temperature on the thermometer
38 °C
